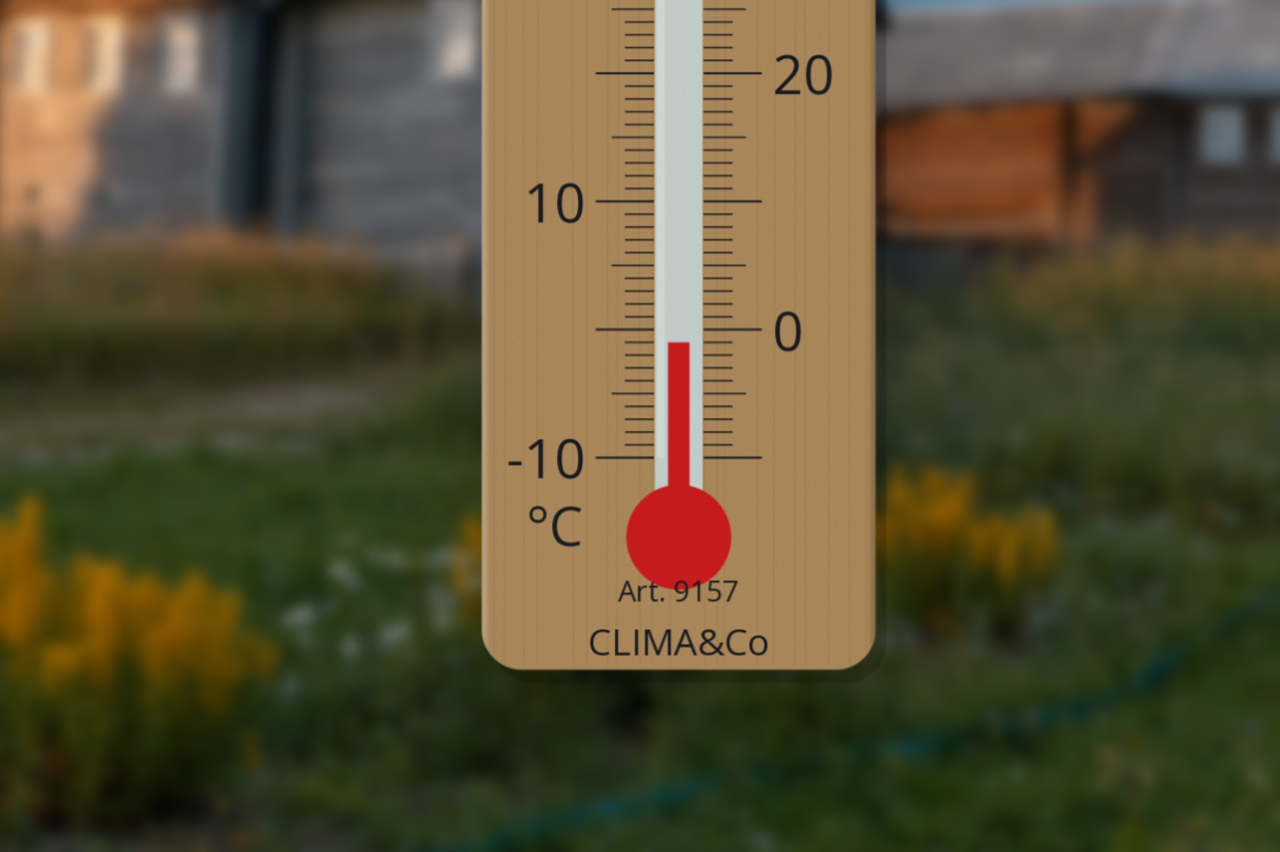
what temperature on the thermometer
-1 °C
